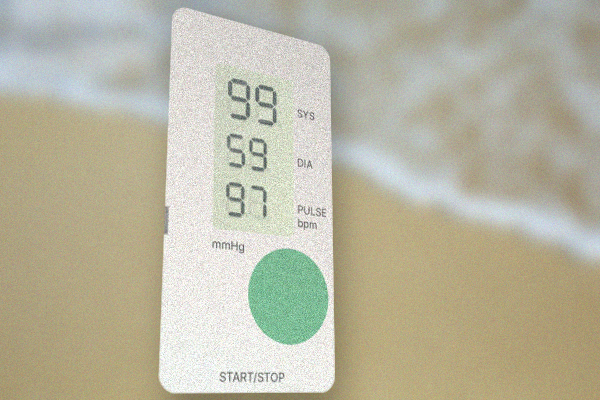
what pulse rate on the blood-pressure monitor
97 bpm
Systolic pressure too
99 mmHg
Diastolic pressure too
59 mmHg
